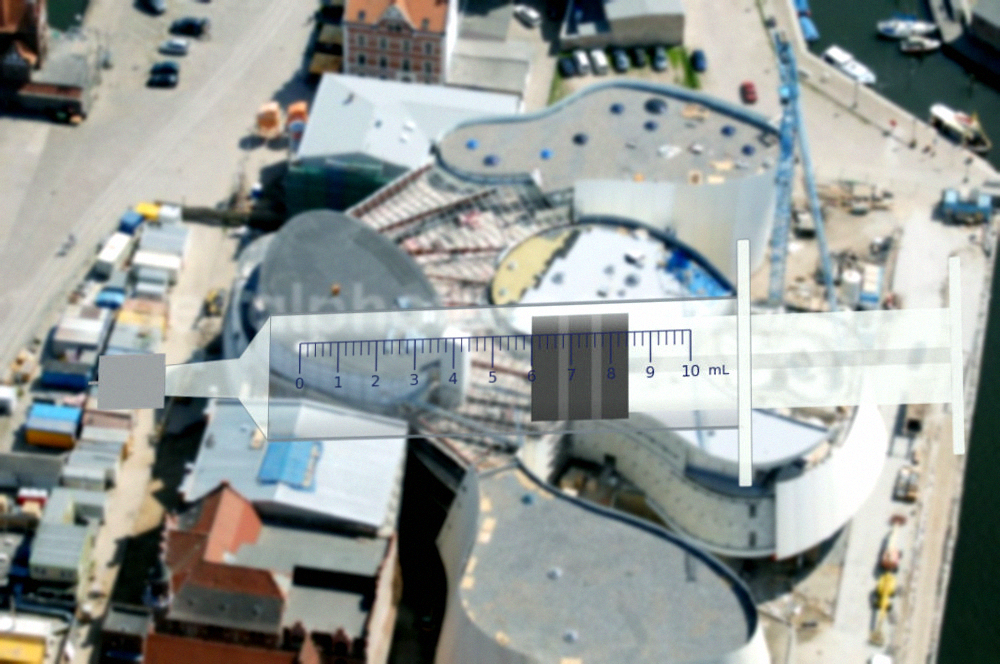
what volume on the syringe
6 mL
